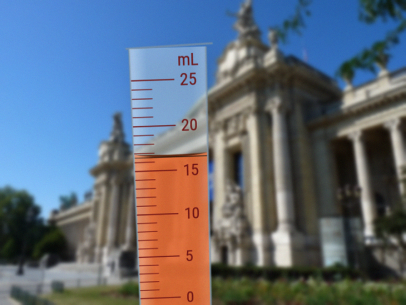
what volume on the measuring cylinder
16.5 mL
